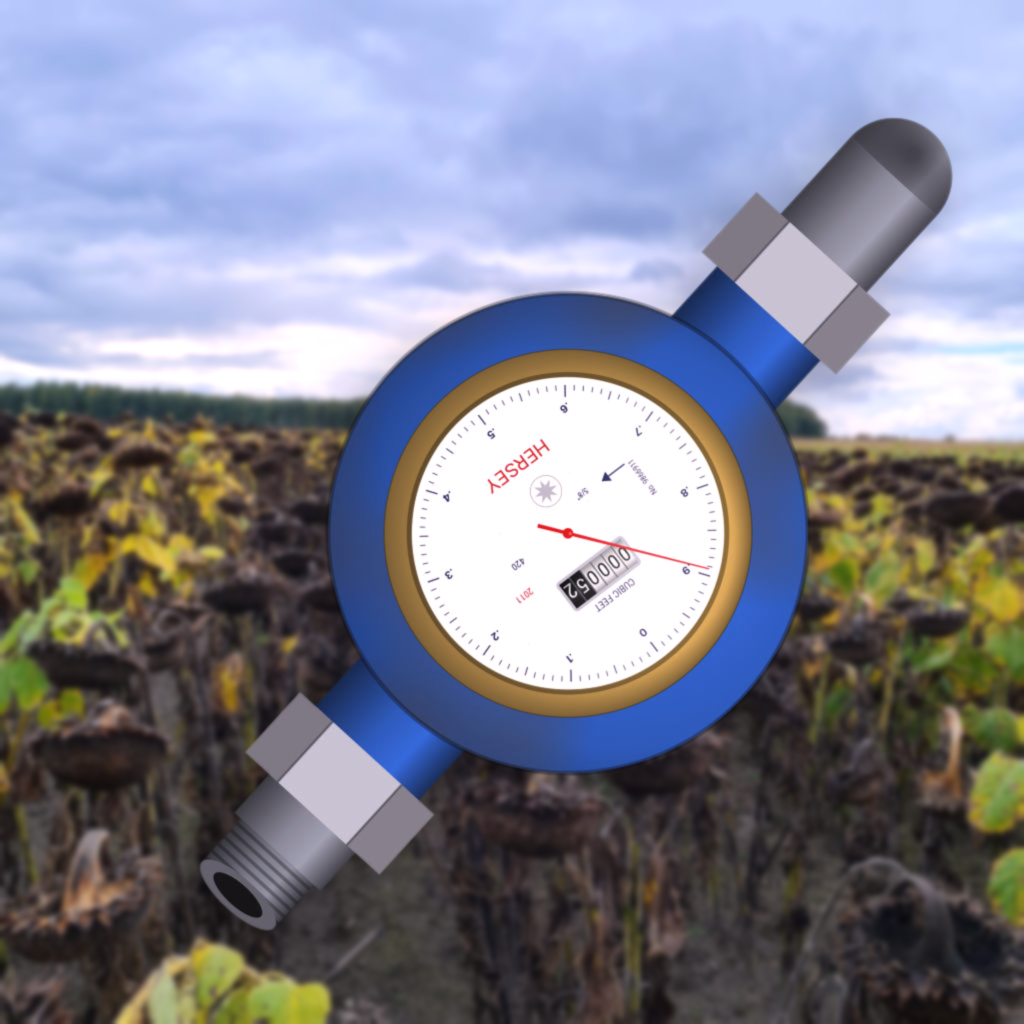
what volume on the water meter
51.89 ft³
